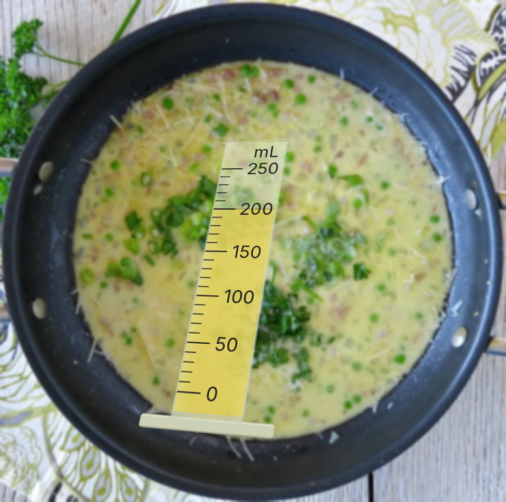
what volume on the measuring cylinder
200 mL
